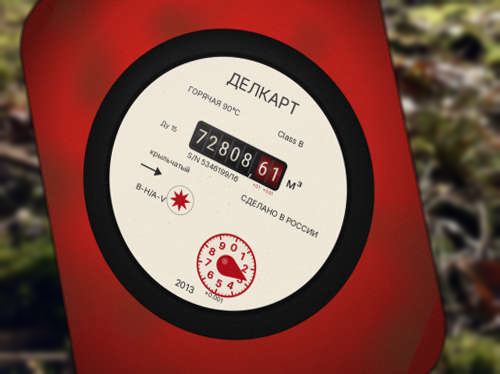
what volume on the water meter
72808.612 m³
